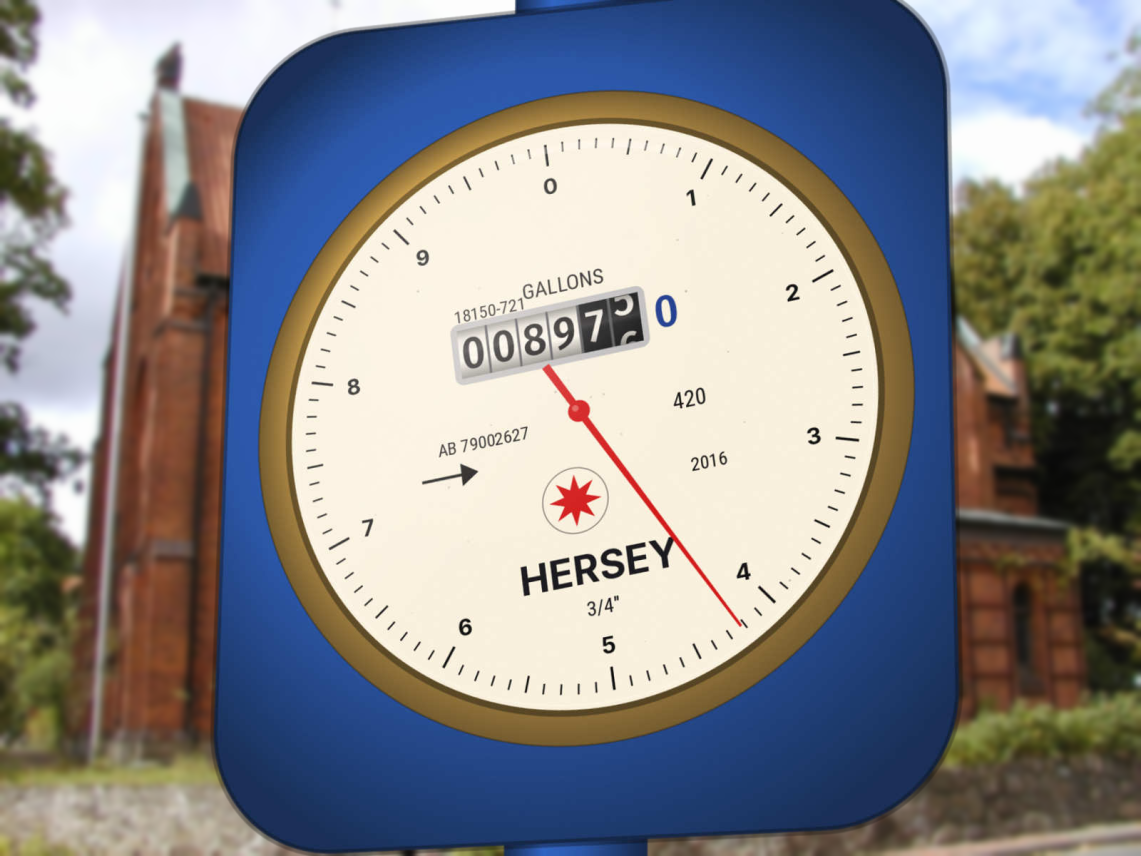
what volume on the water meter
89754.2 gal
